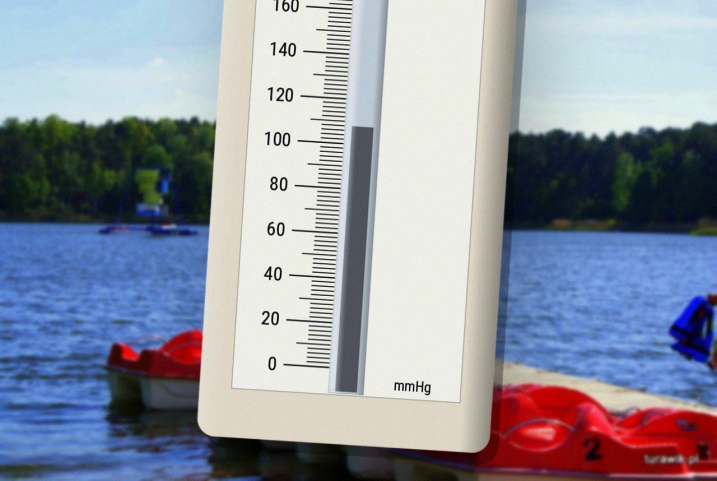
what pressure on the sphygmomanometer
108 mmHg
